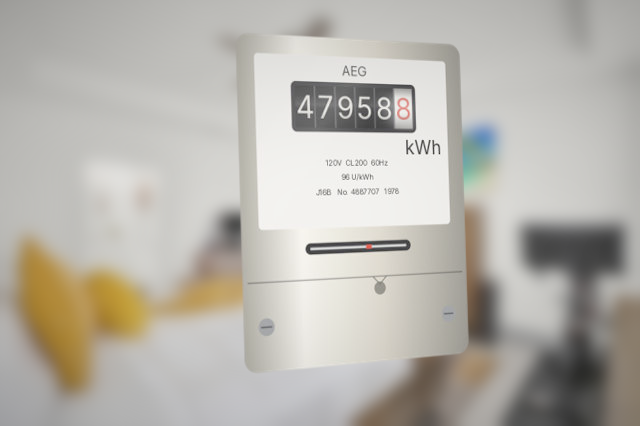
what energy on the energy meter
47958.8 kWh
